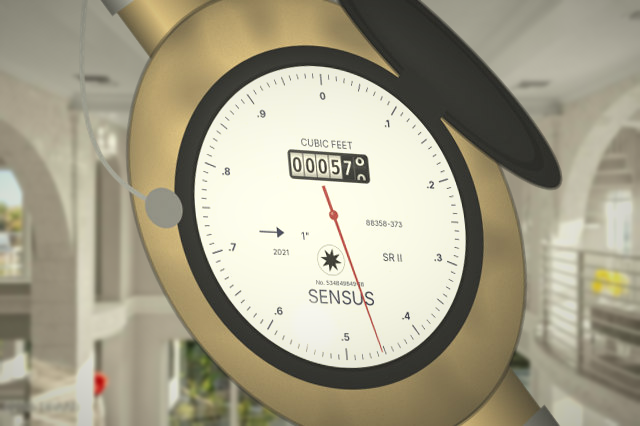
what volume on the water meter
578.45 ft³
